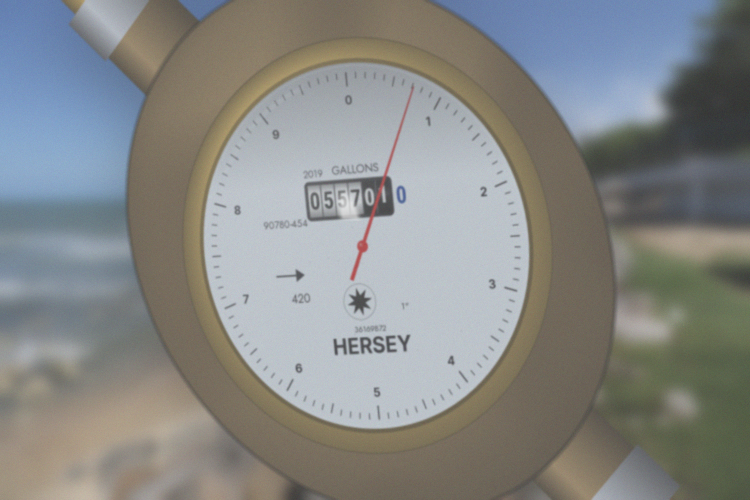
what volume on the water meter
557010.7 gal
